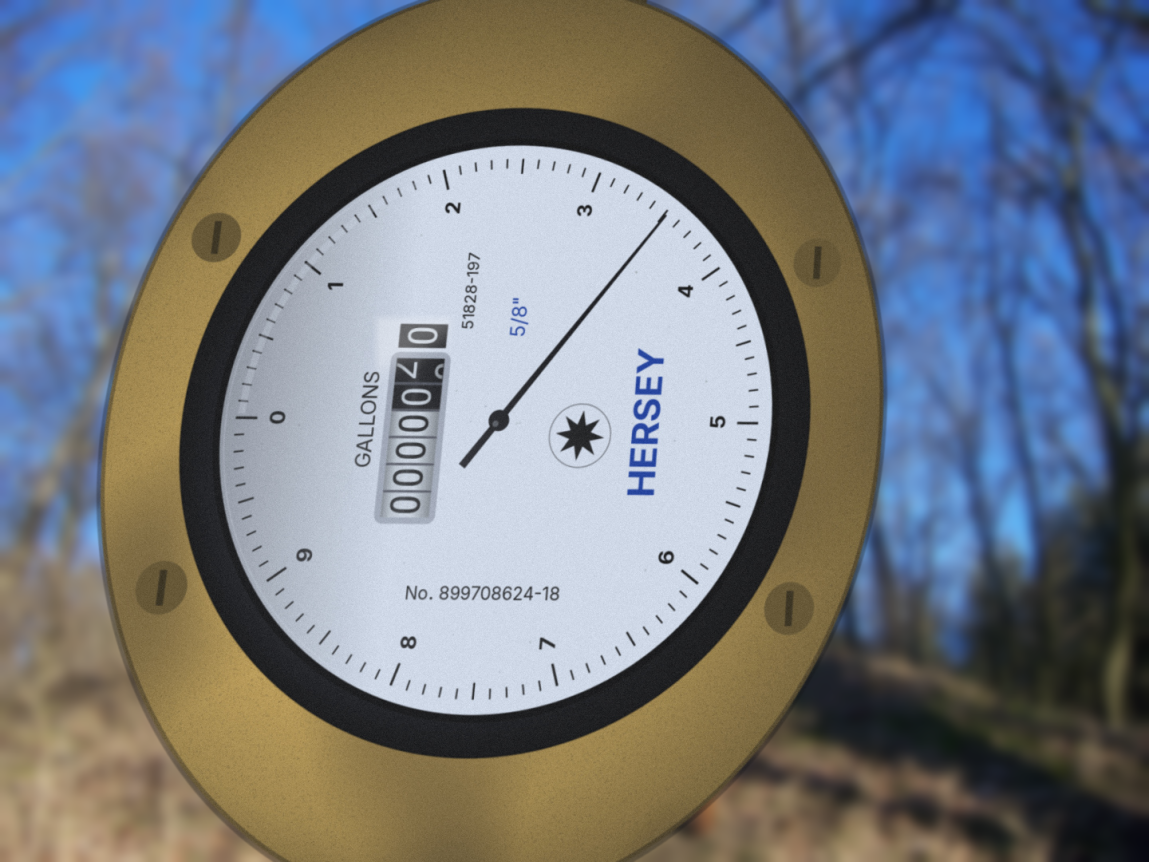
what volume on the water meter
23.5 gal
